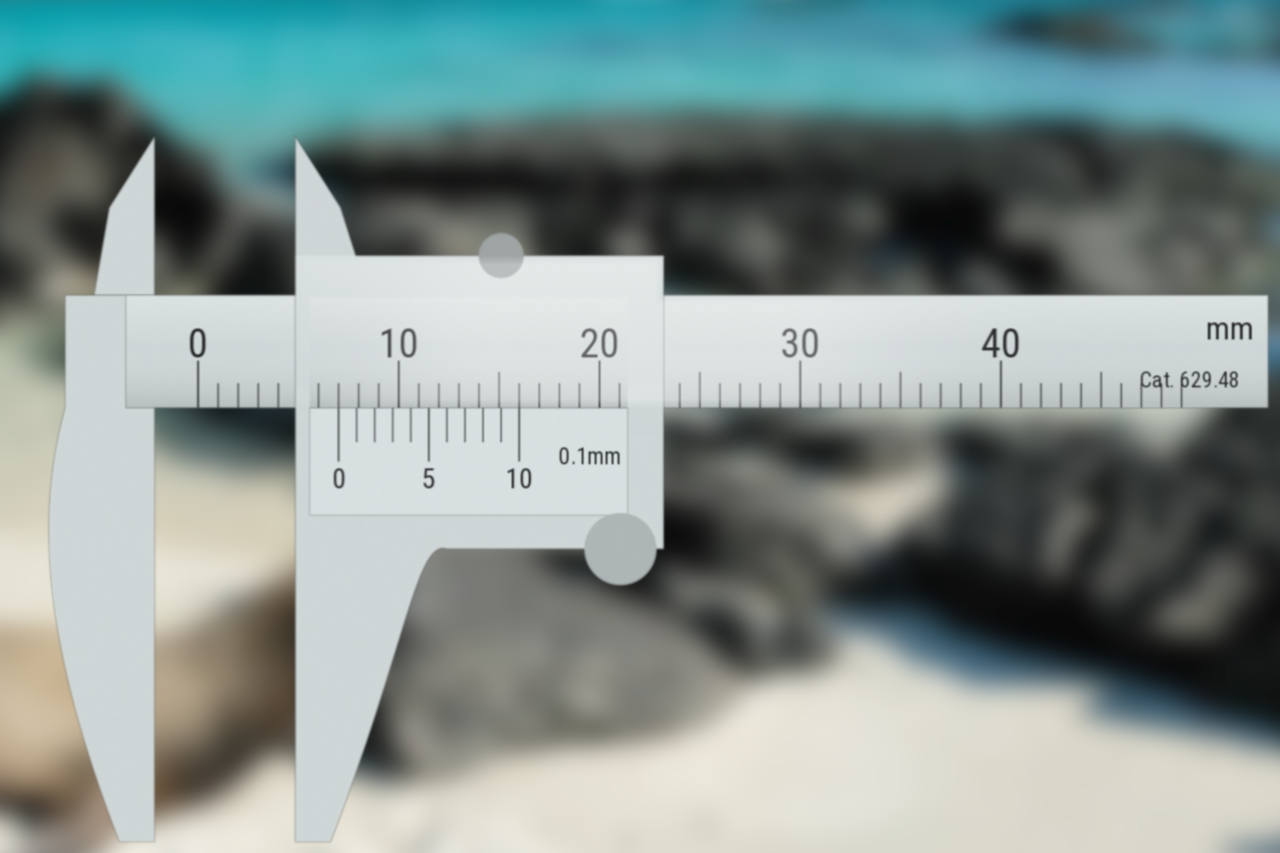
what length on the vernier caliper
7.0 mm
